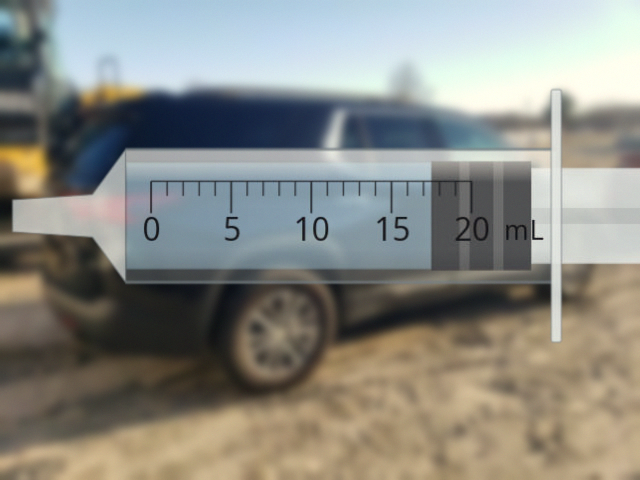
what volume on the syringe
17.5 mL
